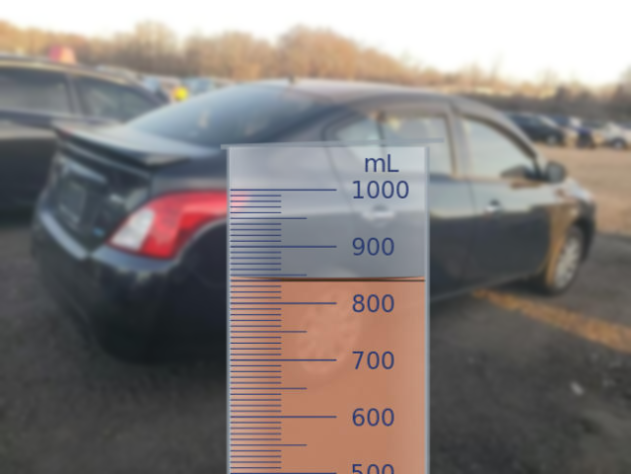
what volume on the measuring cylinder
840 mL
